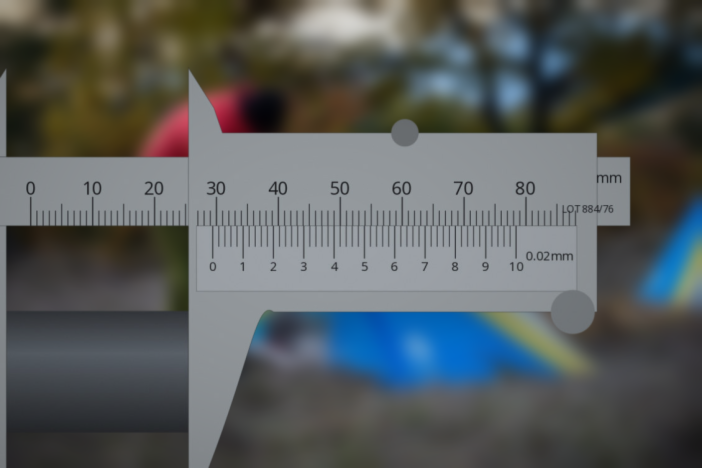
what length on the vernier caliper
29.4 mm
